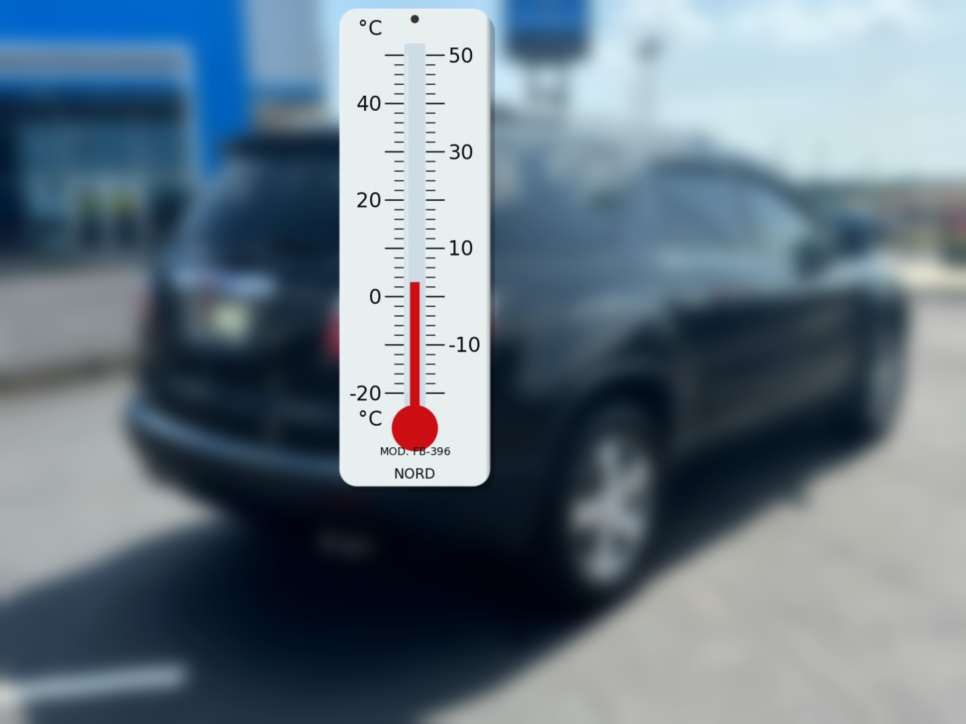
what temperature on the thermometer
3 °C
